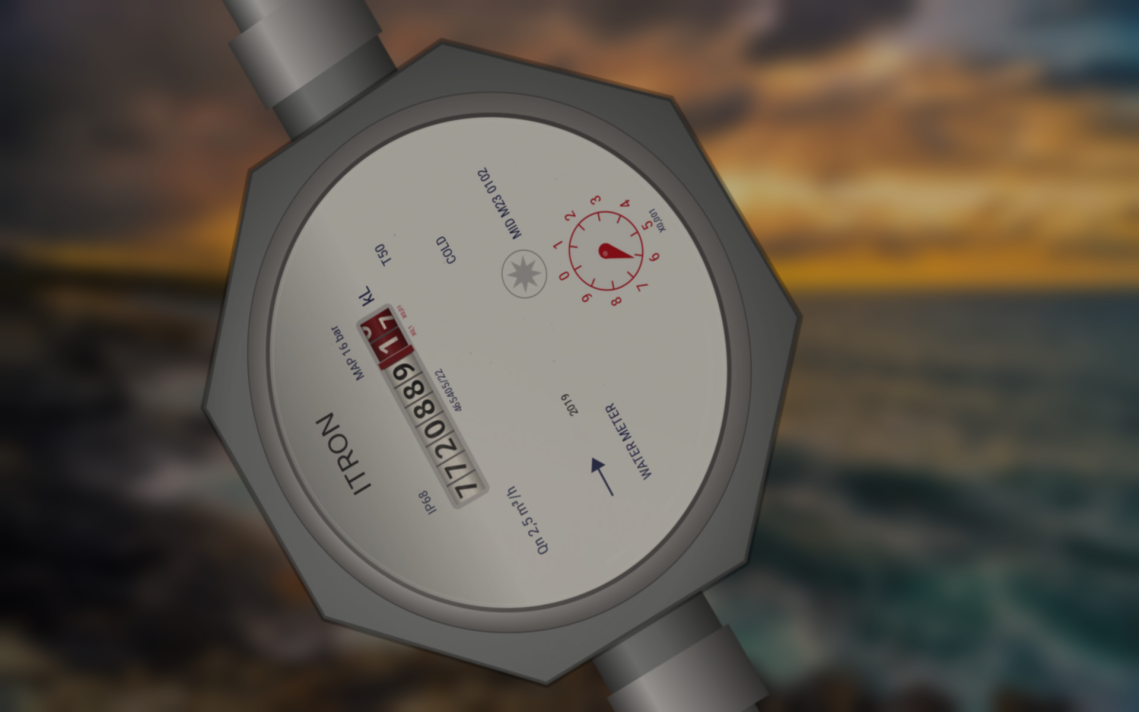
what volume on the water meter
7720889.166 kL
